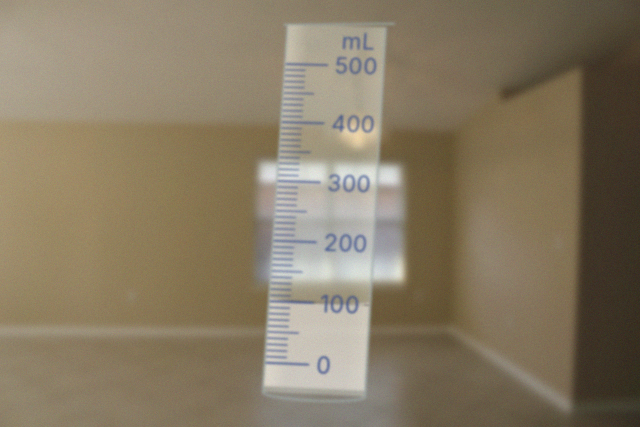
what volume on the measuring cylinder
100 mL
